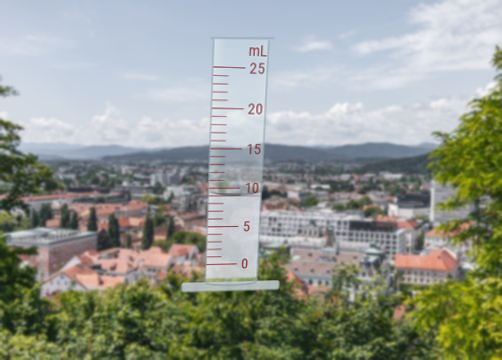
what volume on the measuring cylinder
9 mL
